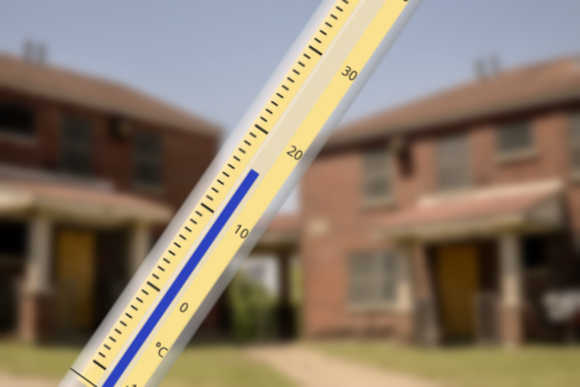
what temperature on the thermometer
16 °C
